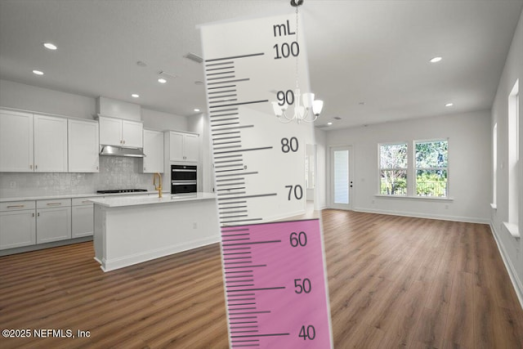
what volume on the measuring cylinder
64 mL
